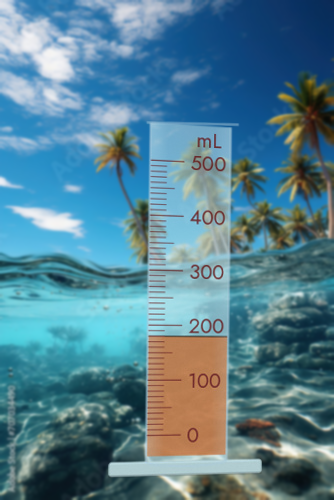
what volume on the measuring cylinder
180 mL
